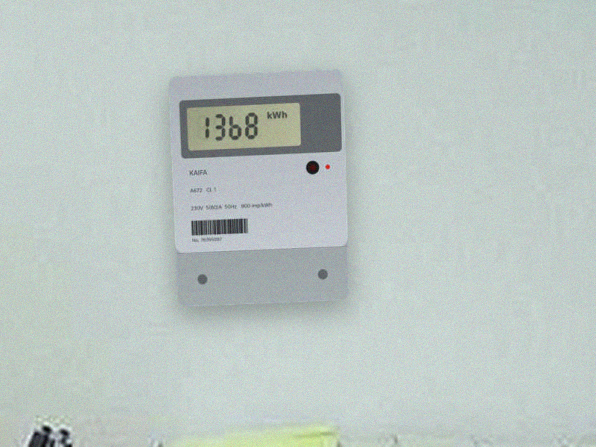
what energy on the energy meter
1368 kWh
